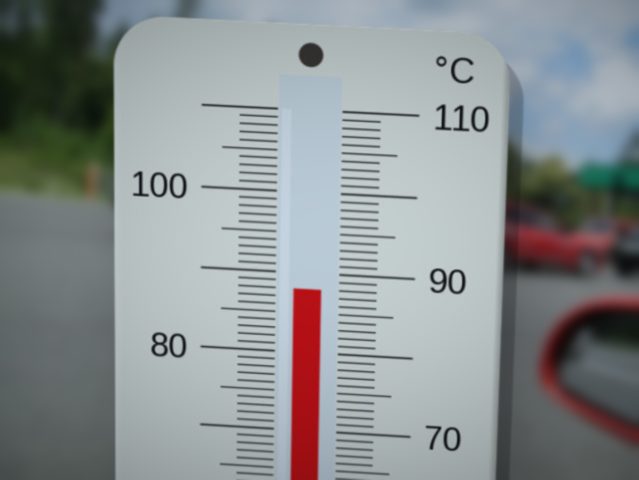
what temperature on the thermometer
88 °C
